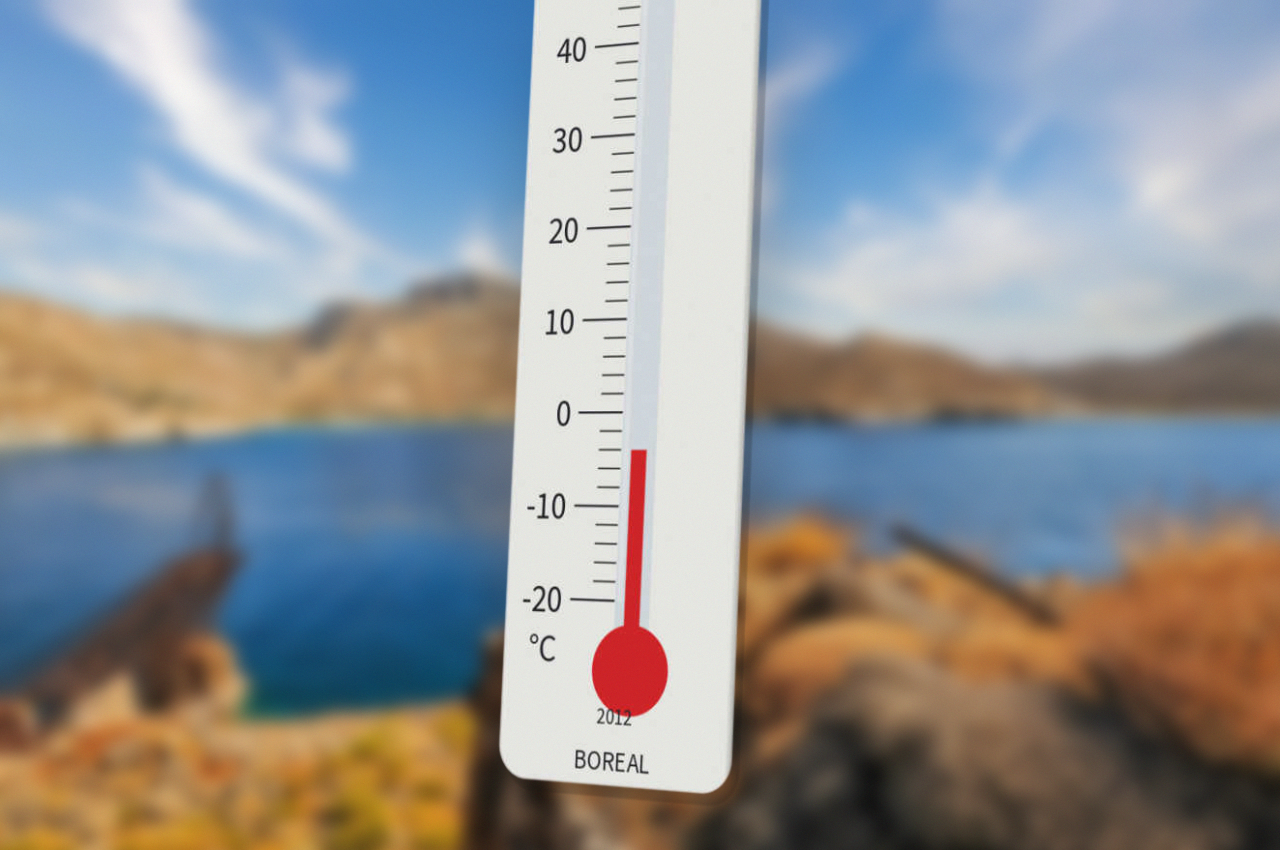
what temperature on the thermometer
-4 °C
